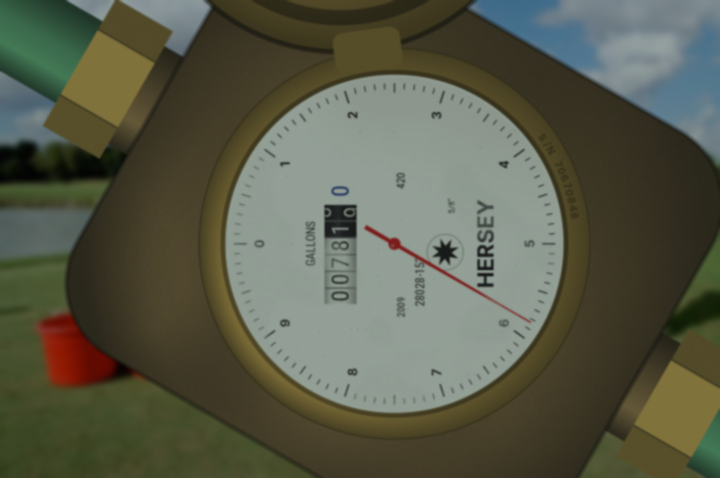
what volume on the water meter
78185.8 gal
